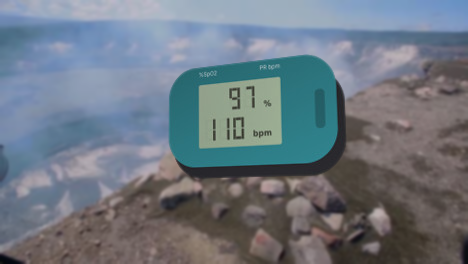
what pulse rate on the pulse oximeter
110 bpm
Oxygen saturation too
97 %
